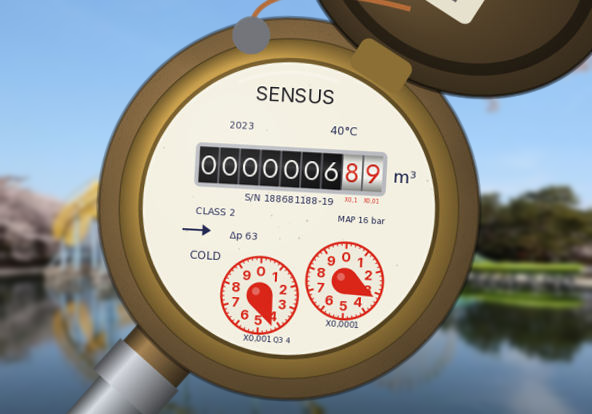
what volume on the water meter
6.8943 m³
